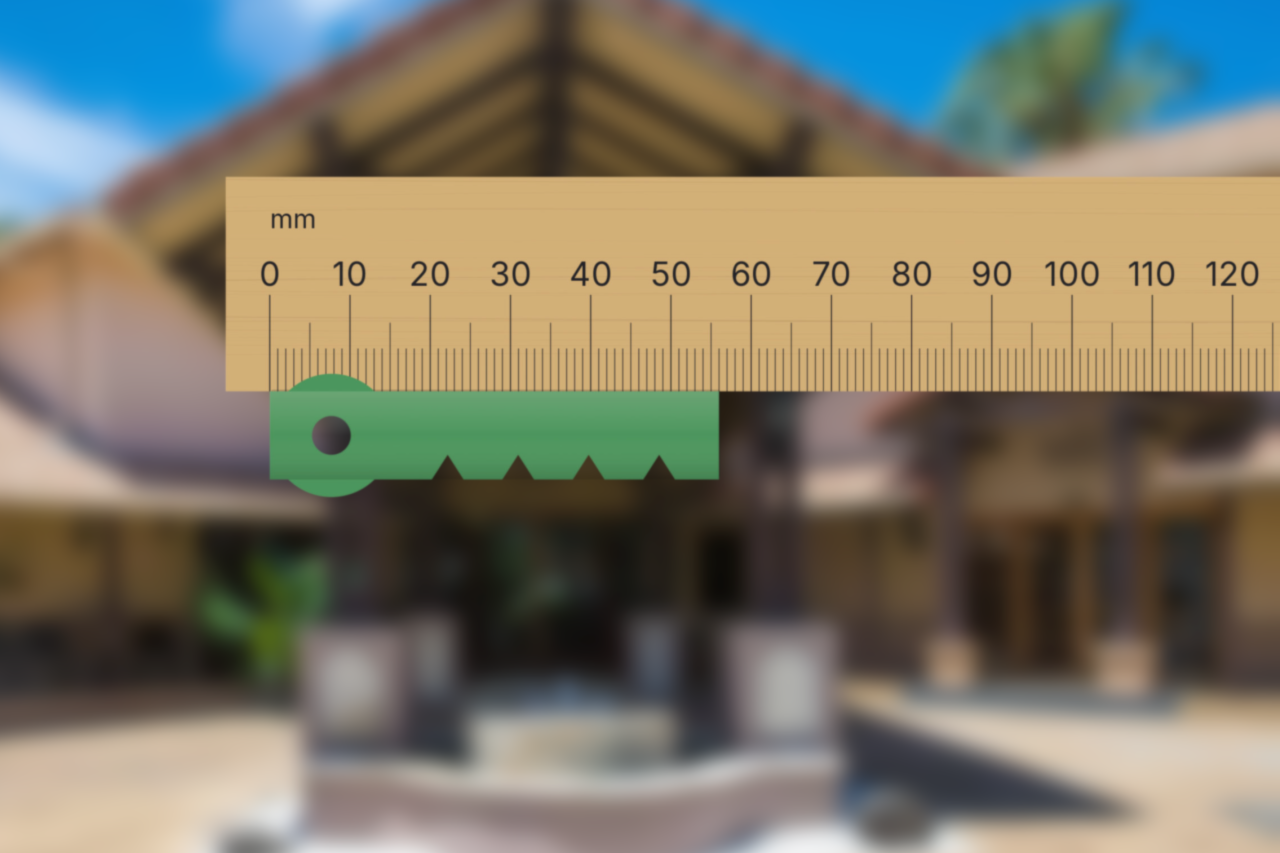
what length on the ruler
56 mm
